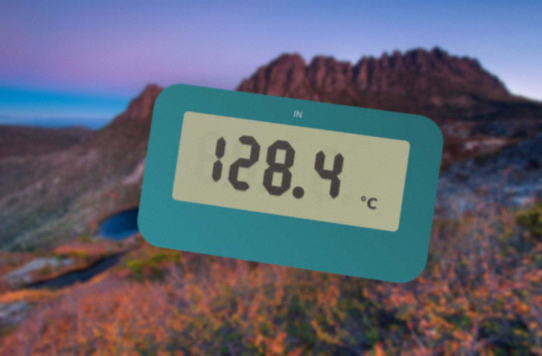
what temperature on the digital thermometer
128.4 °C
